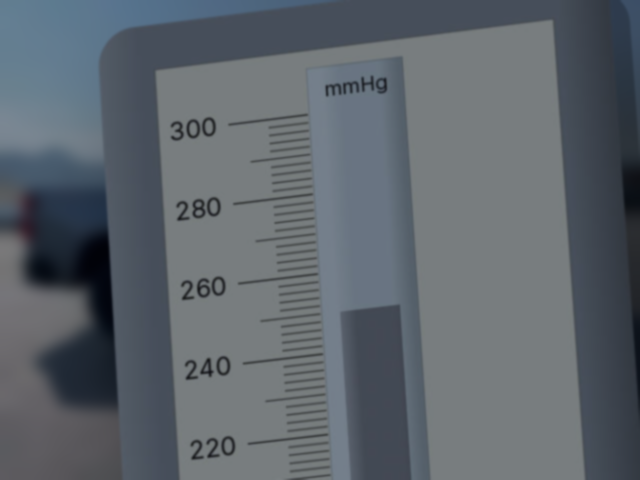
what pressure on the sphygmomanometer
250 mmHg
